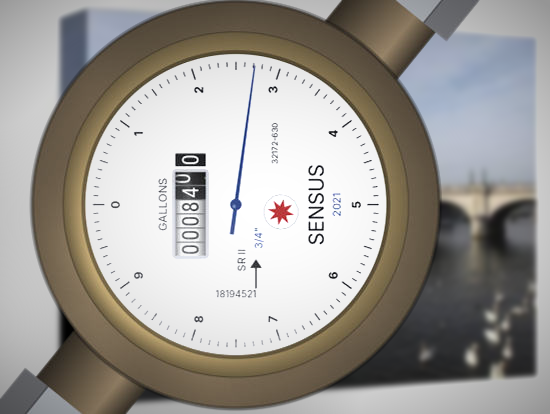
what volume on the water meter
8402.7 gal
